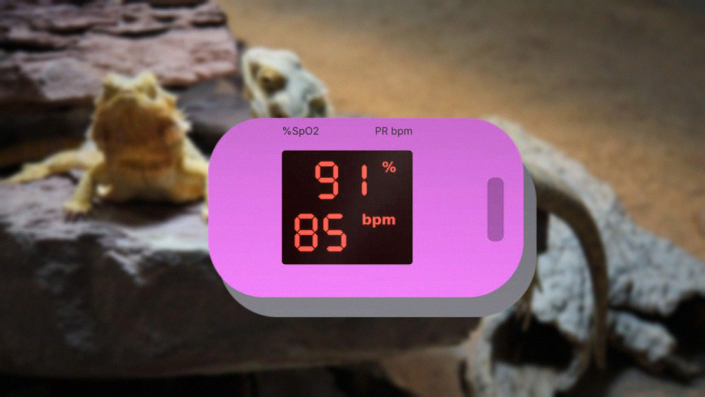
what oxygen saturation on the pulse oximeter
91 %
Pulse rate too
85 bpm
